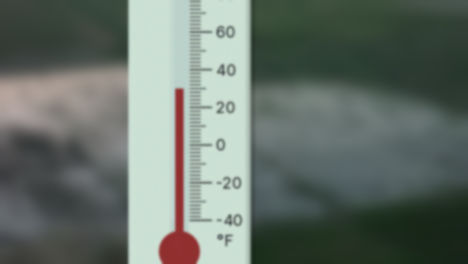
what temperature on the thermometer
30 °F
